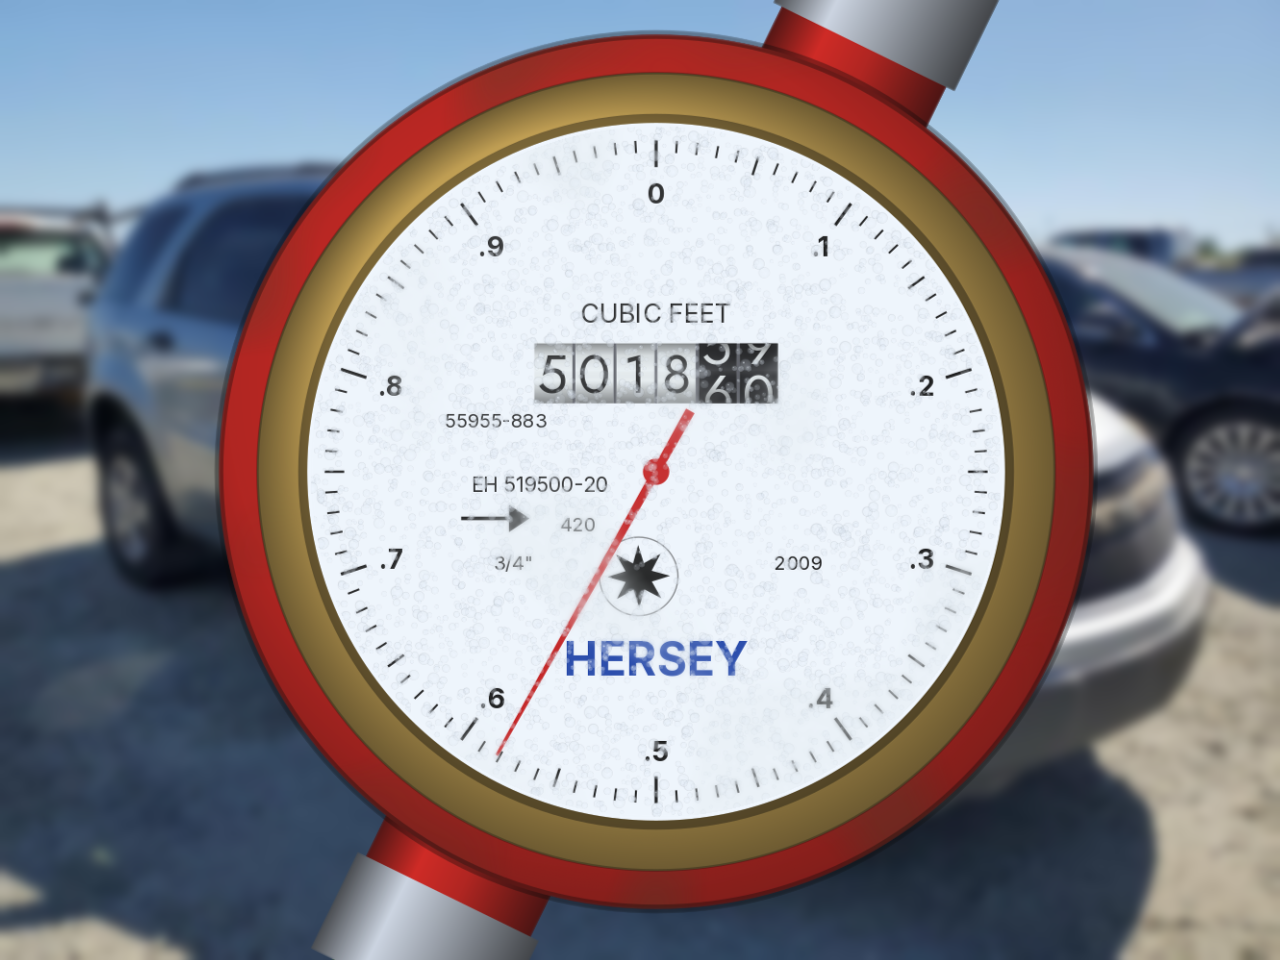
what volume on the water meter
501859.58 ft³
